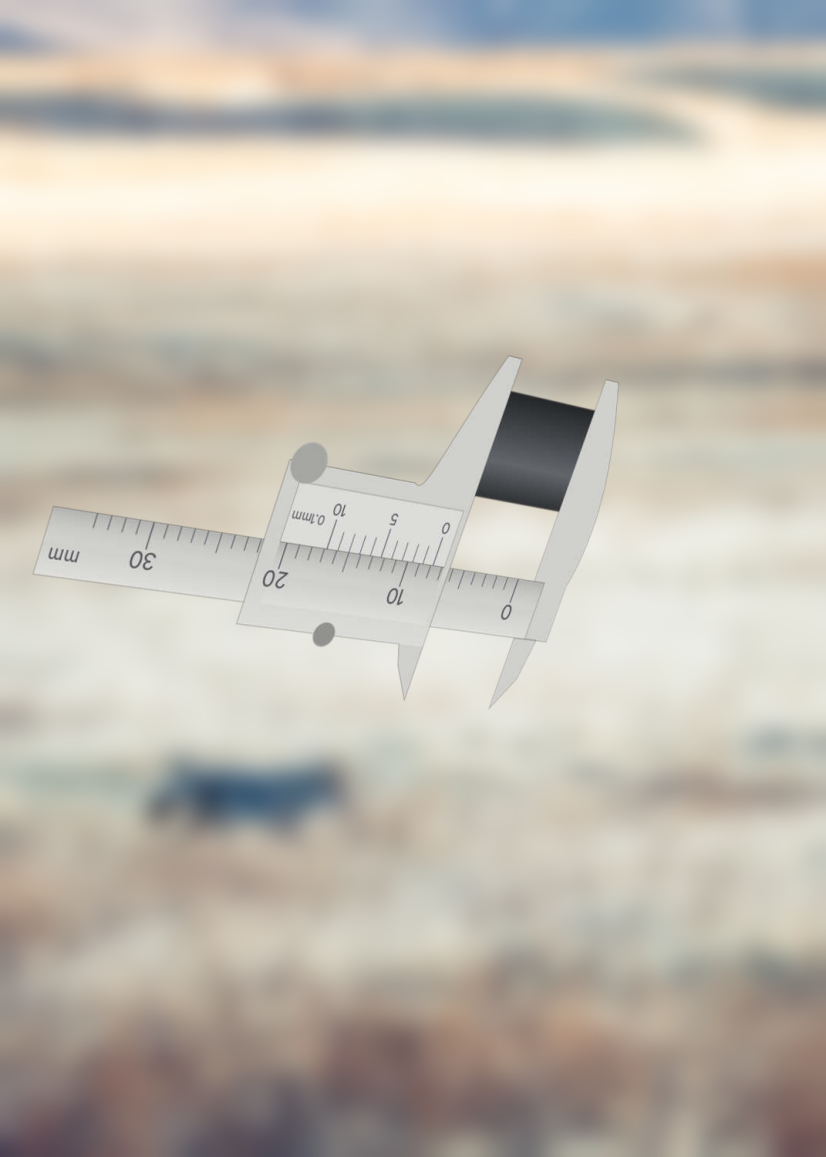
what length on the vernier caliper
7.8 mm
